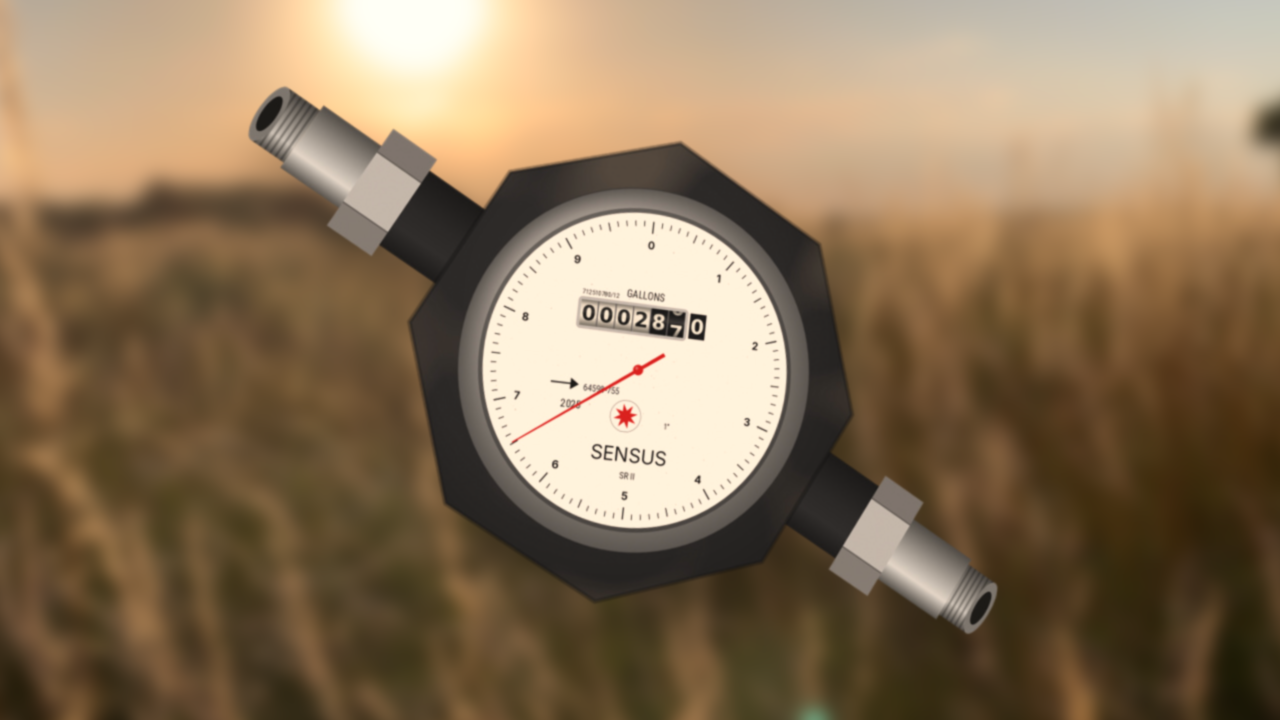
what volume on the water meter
2866.5 gal
